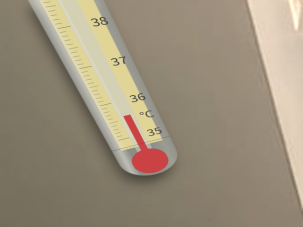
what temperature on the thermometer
35.6 °C
